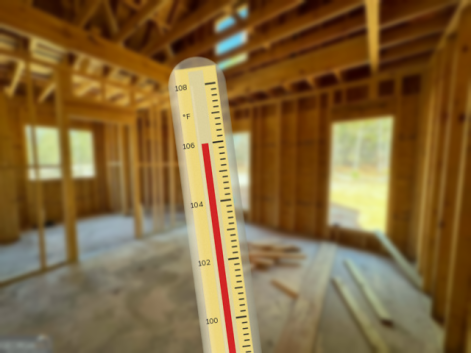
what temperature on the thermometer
106 °F
